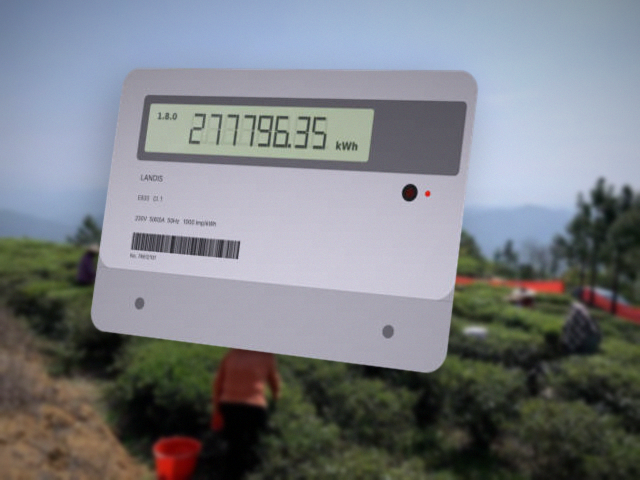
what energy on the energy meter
277796.35 kWh
